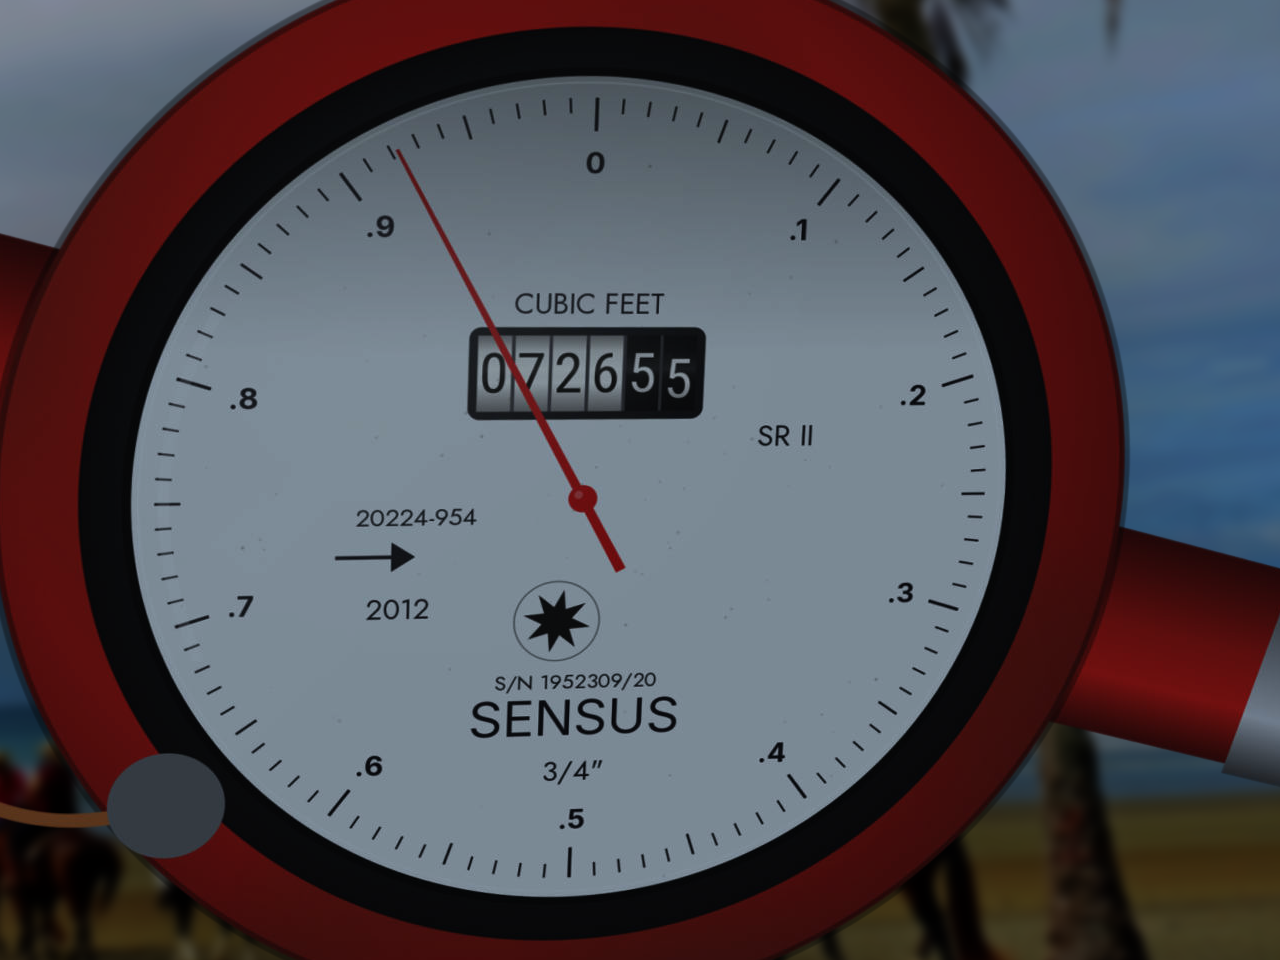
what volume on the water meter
72654.92 ft³
